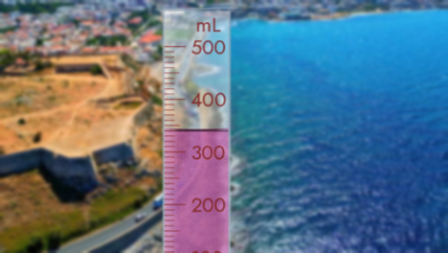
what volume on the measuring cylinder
340 mL
